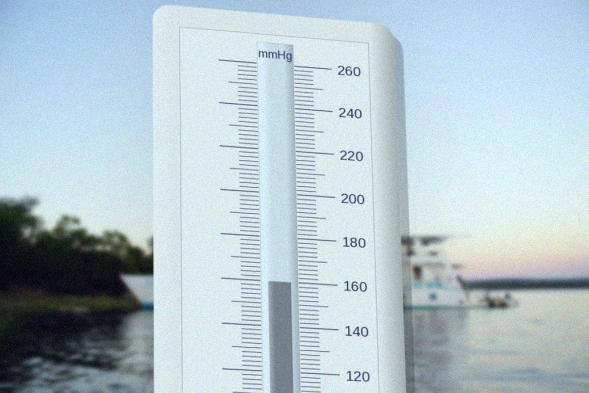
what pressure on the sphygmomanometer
160 mmHg
